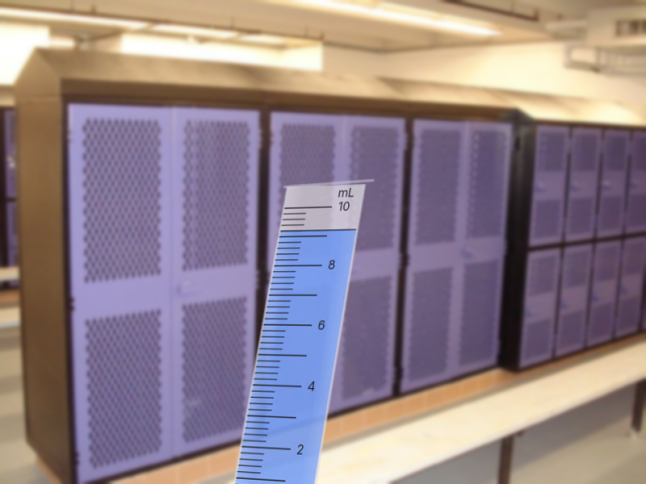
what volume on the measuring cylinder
9.2 mL
